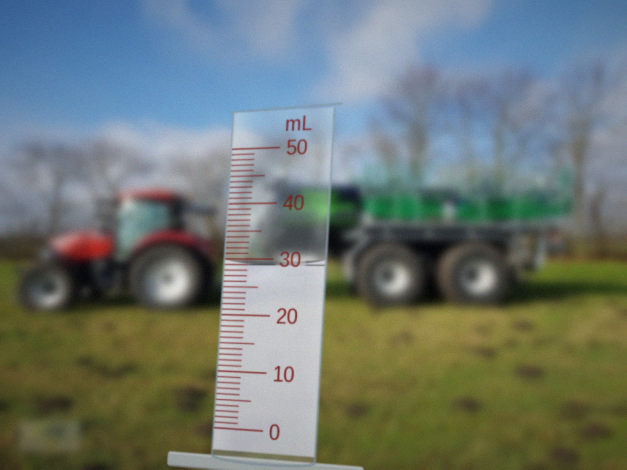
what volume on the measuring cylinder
29 mL
